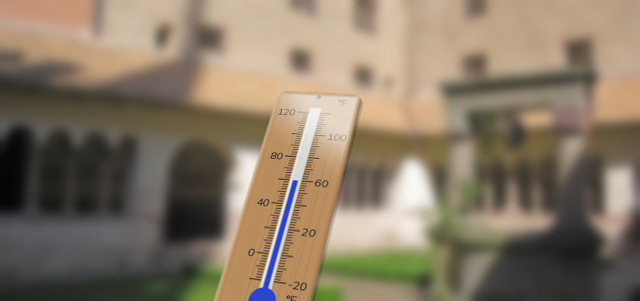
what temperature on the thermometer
60 °F
